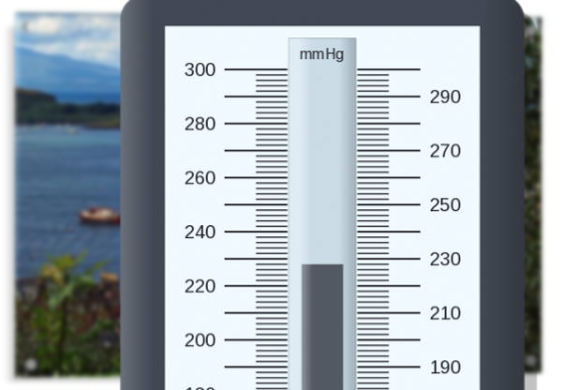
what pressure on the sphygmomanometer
228 mmHg
